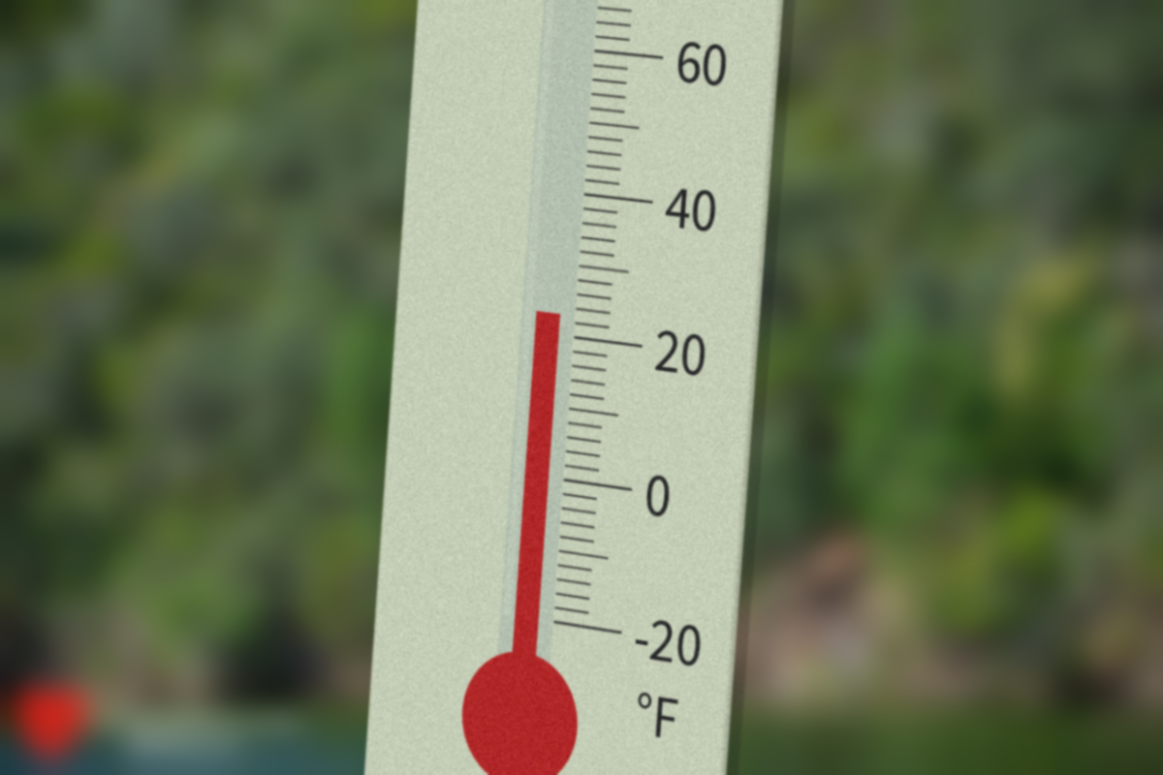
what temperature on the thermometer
23 °F
